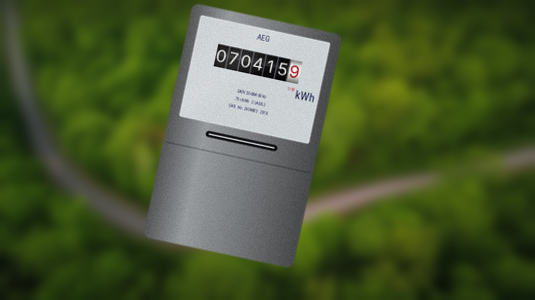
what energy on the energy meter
70415.9 kWh
